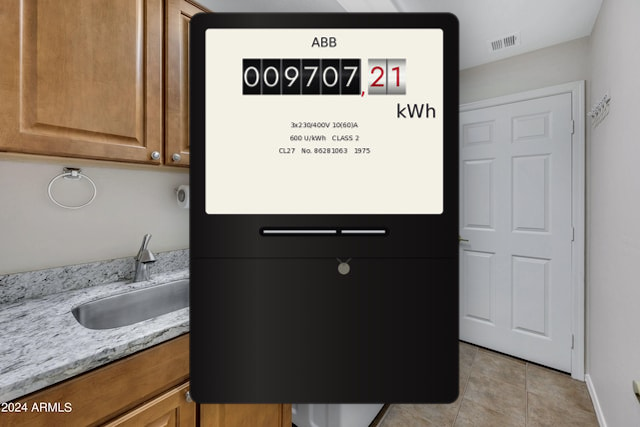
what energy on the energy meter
9707.21 kWh
